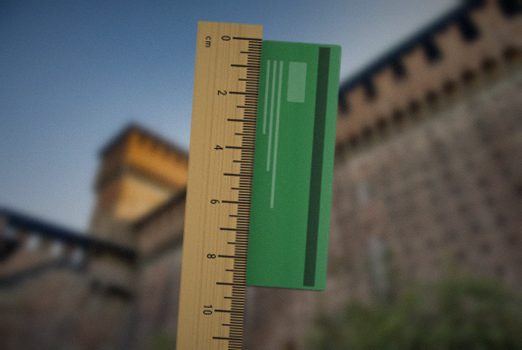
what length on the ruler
9 cm
